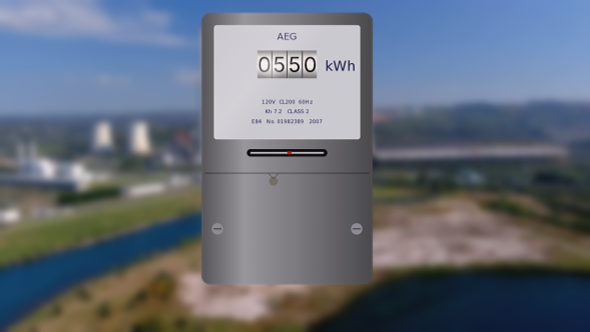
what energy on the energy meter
550 kWh
